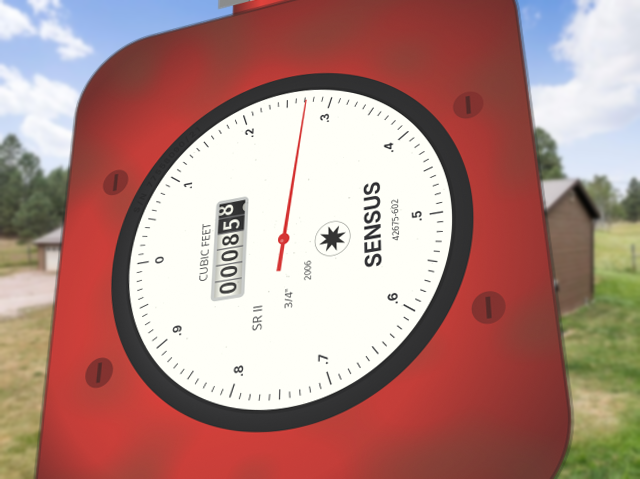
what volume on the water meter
858.27 ft³
